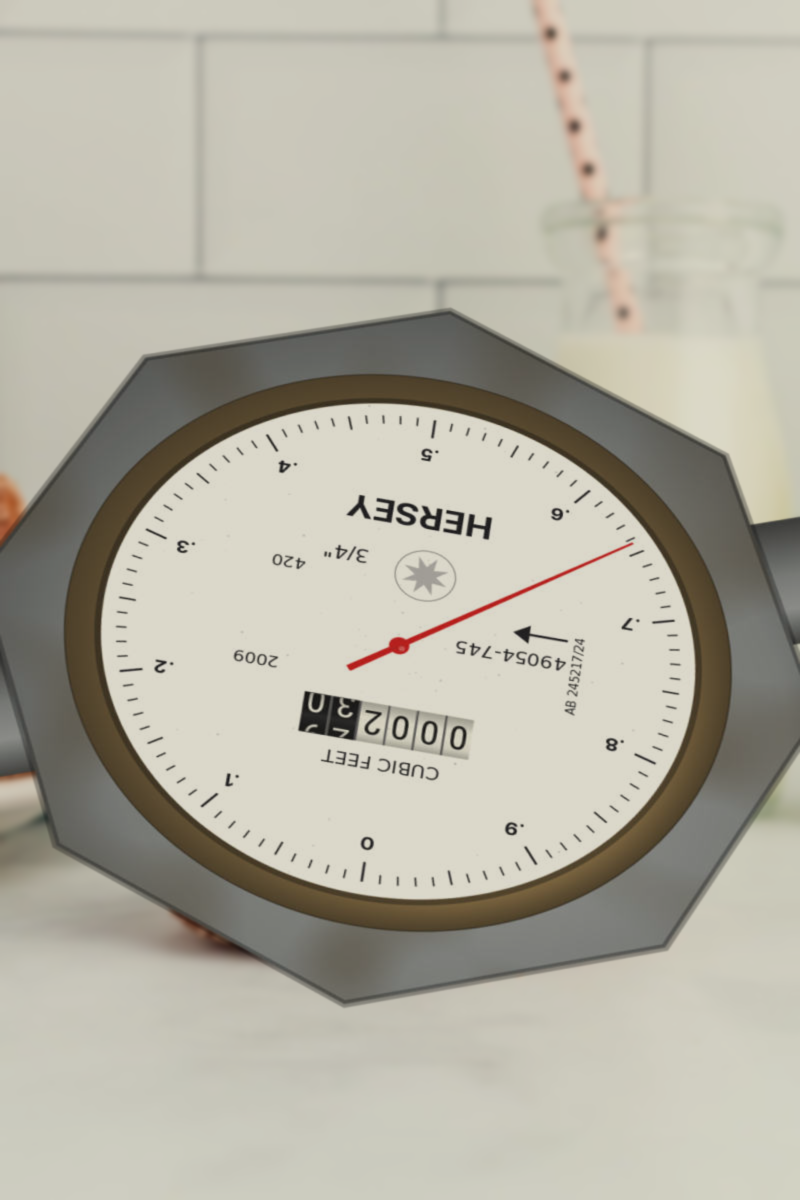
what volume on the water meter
229.64 ft³
